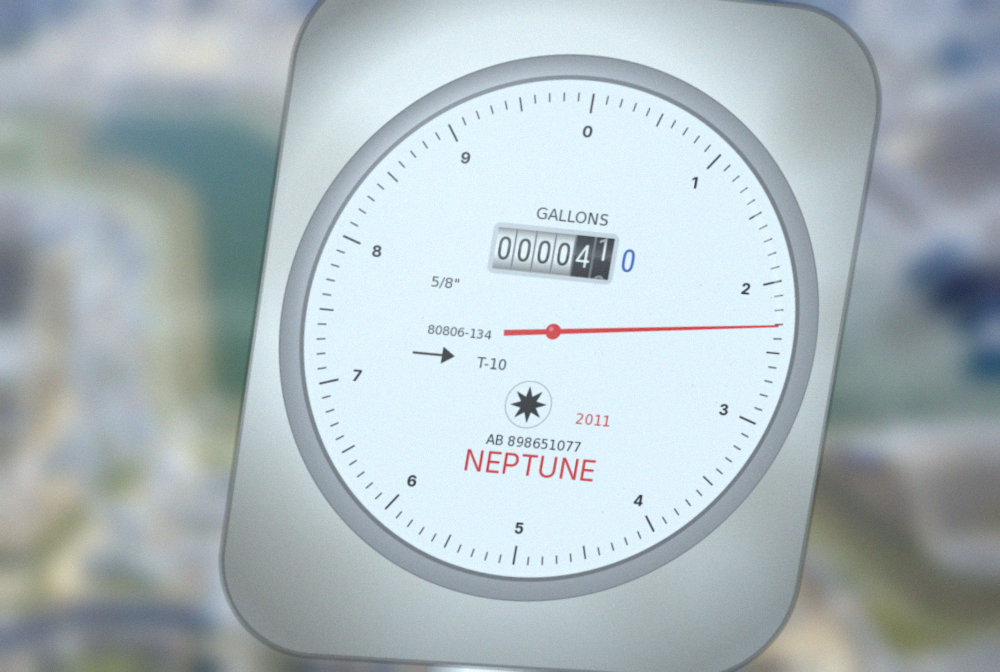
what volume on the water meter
412.3 gal
